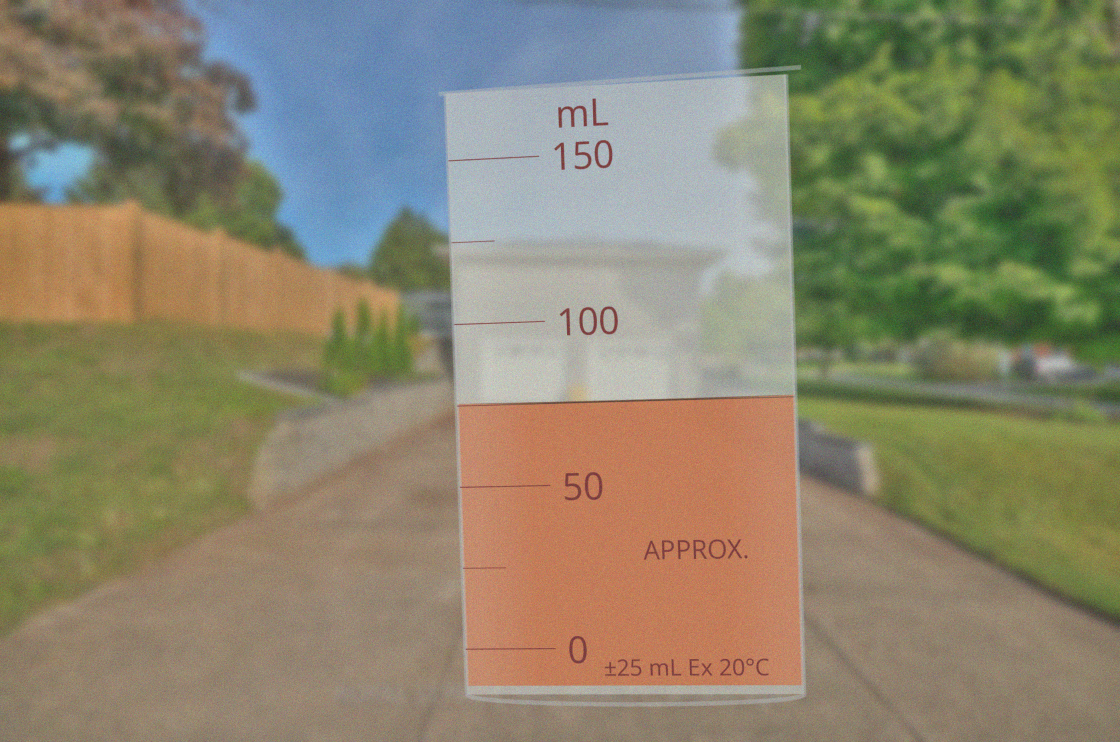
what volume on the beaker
75 mL
